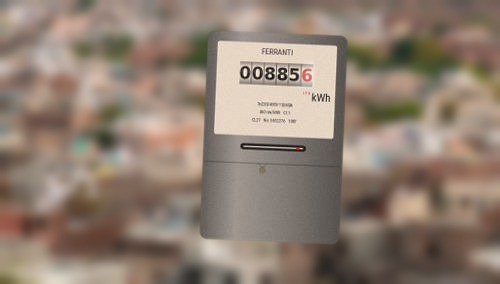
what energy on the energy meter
885.6 kWh
